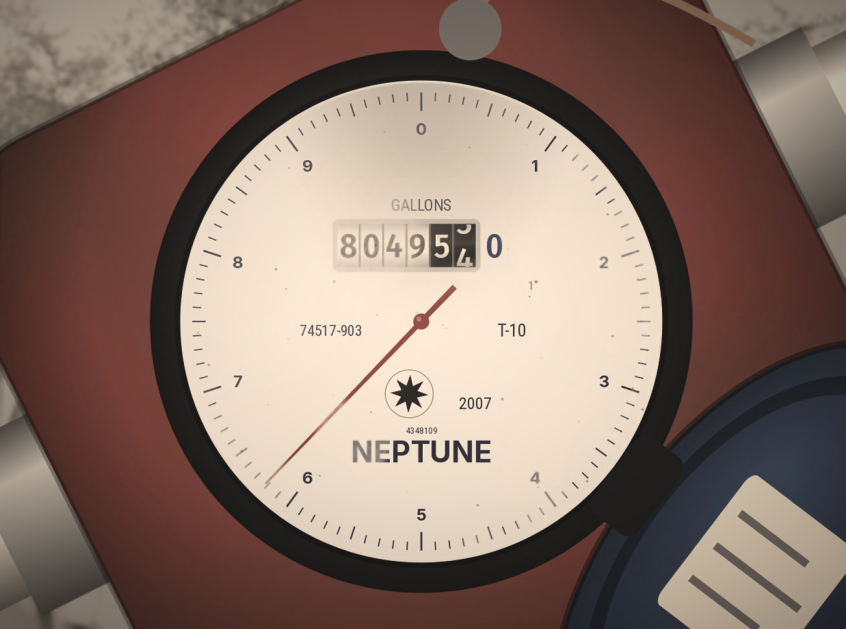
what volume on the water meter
8049536.2 gal
